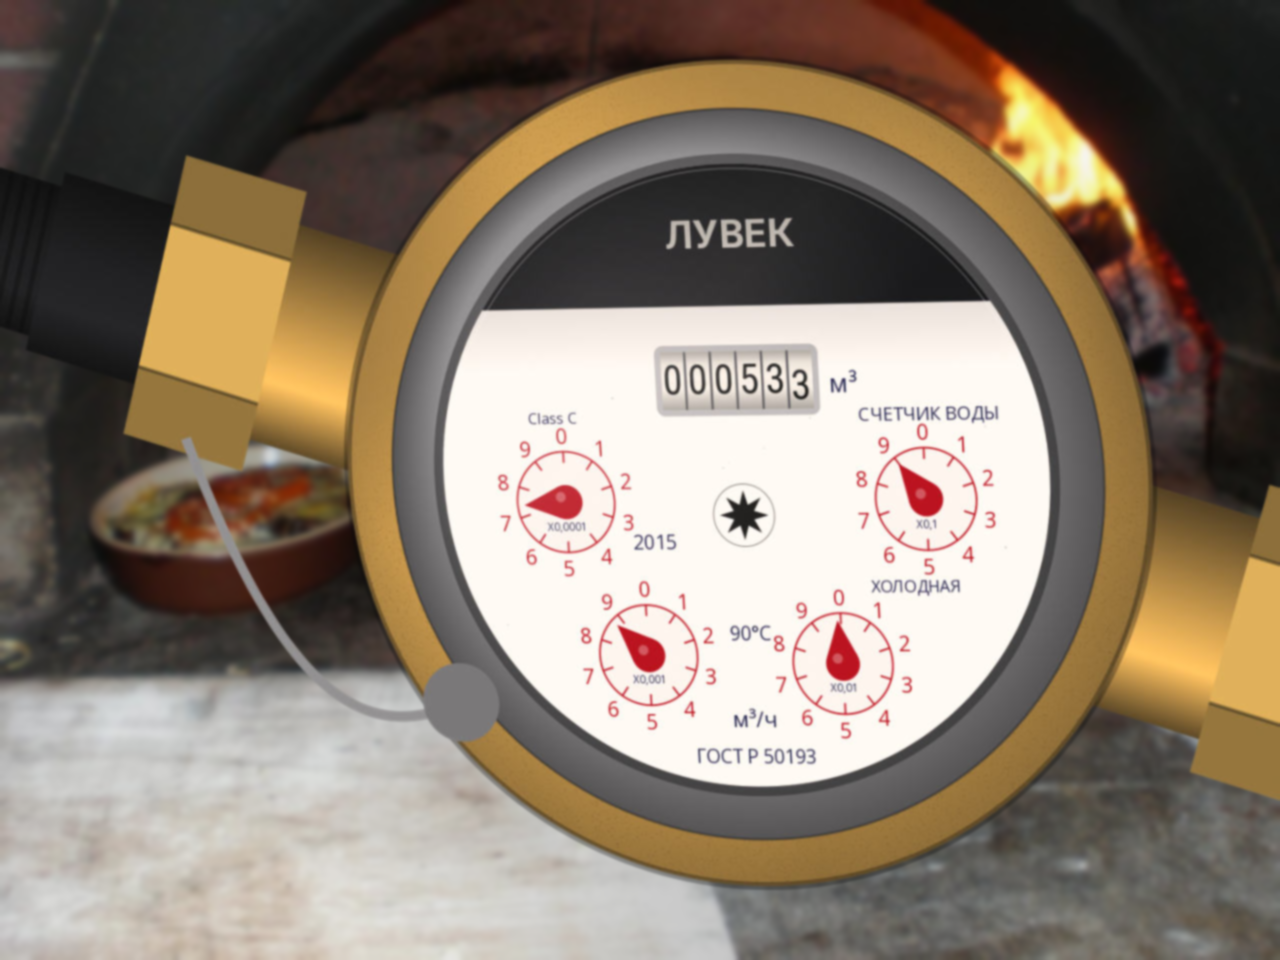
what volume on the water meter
532.8987 m³
